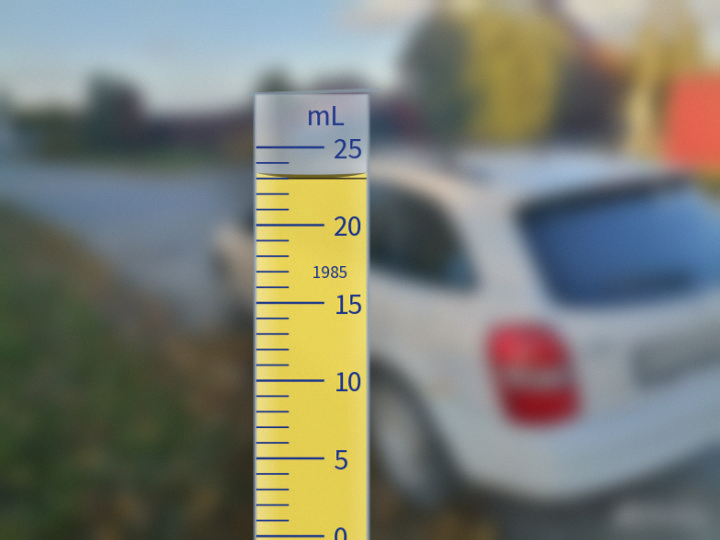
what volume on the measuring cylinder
23 mL
